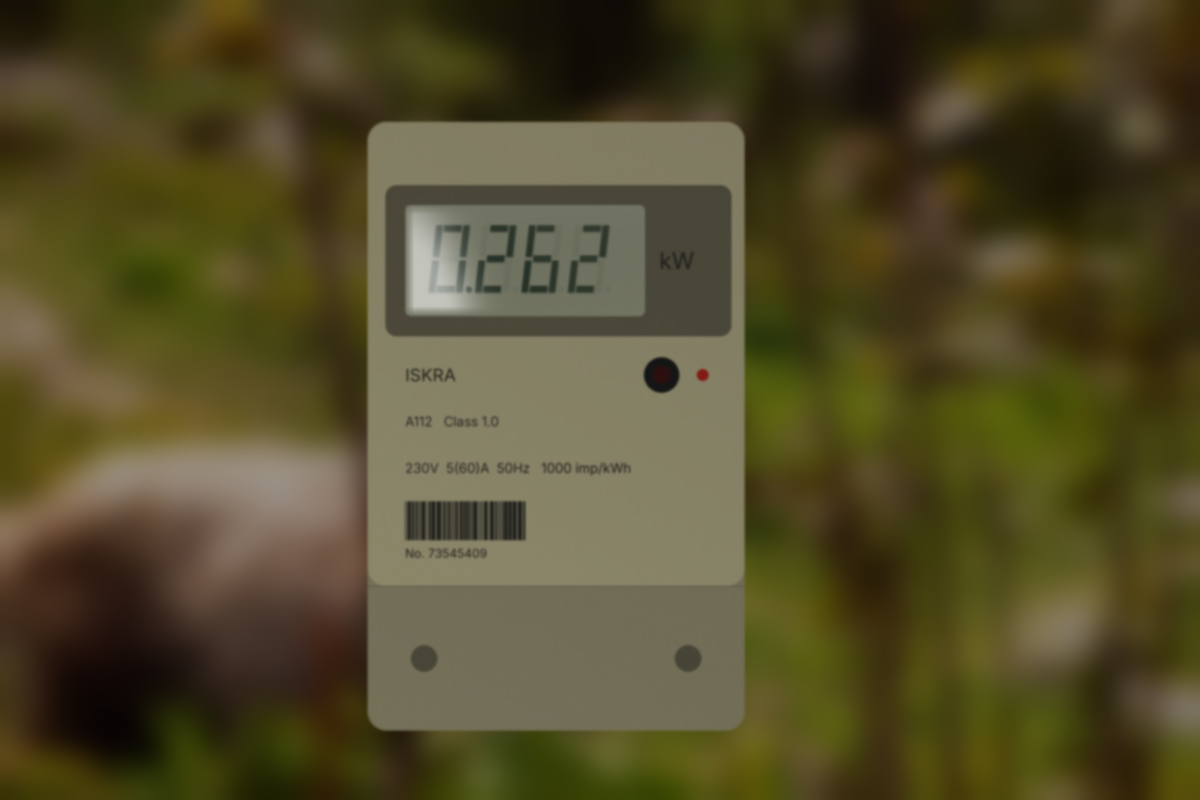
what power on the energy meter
0.262 kW
